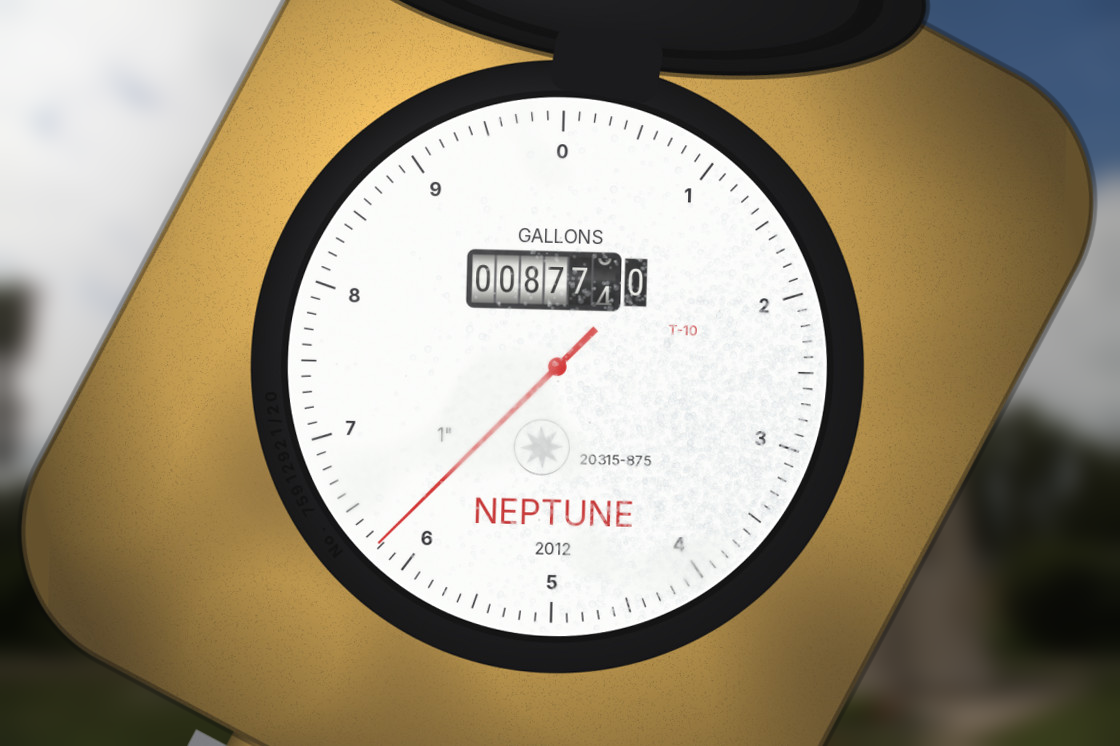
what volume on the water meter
87736.2 gal
